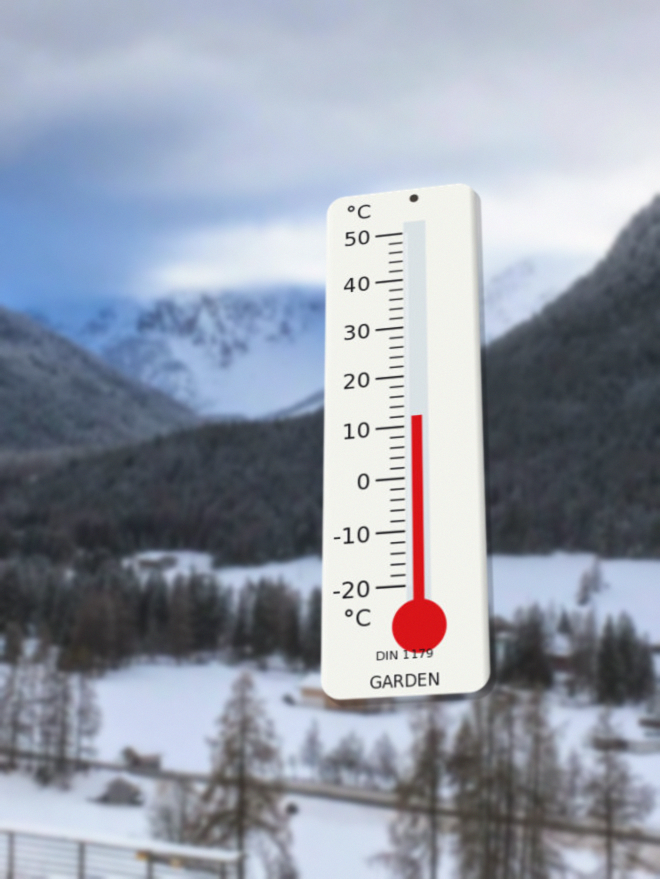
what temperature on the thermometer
12 °C
